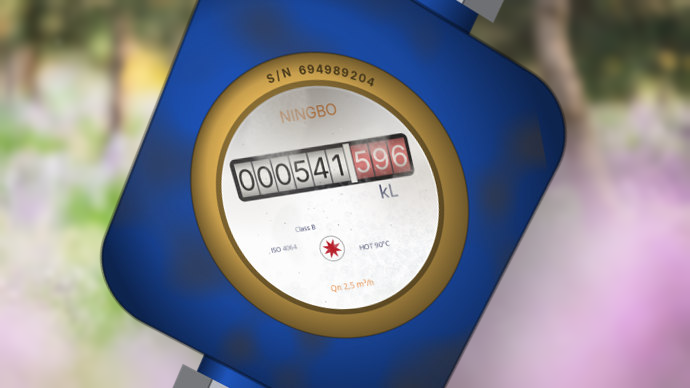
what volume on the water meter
541.596 kL
